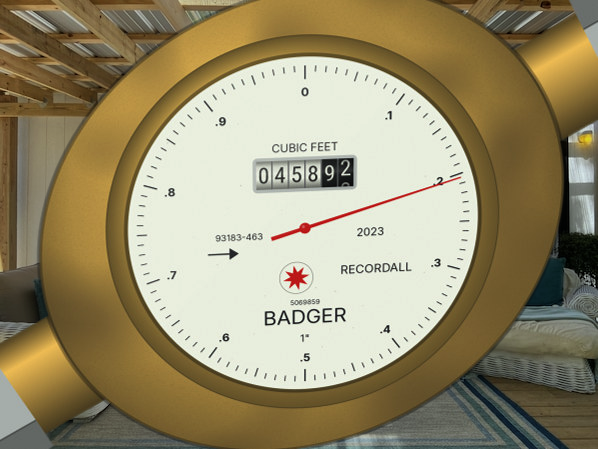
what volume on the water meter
45892.20 ft³
